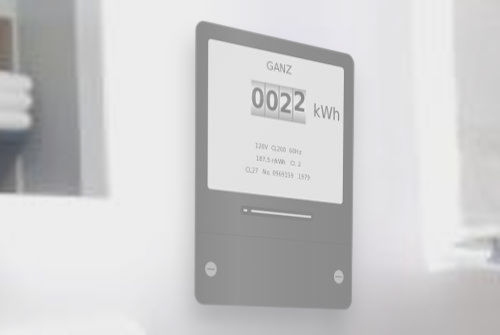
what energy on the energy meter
22 kWh
